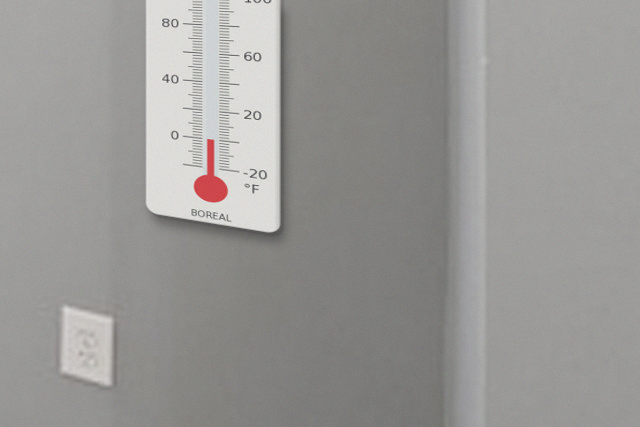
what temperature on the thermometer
0 °F
